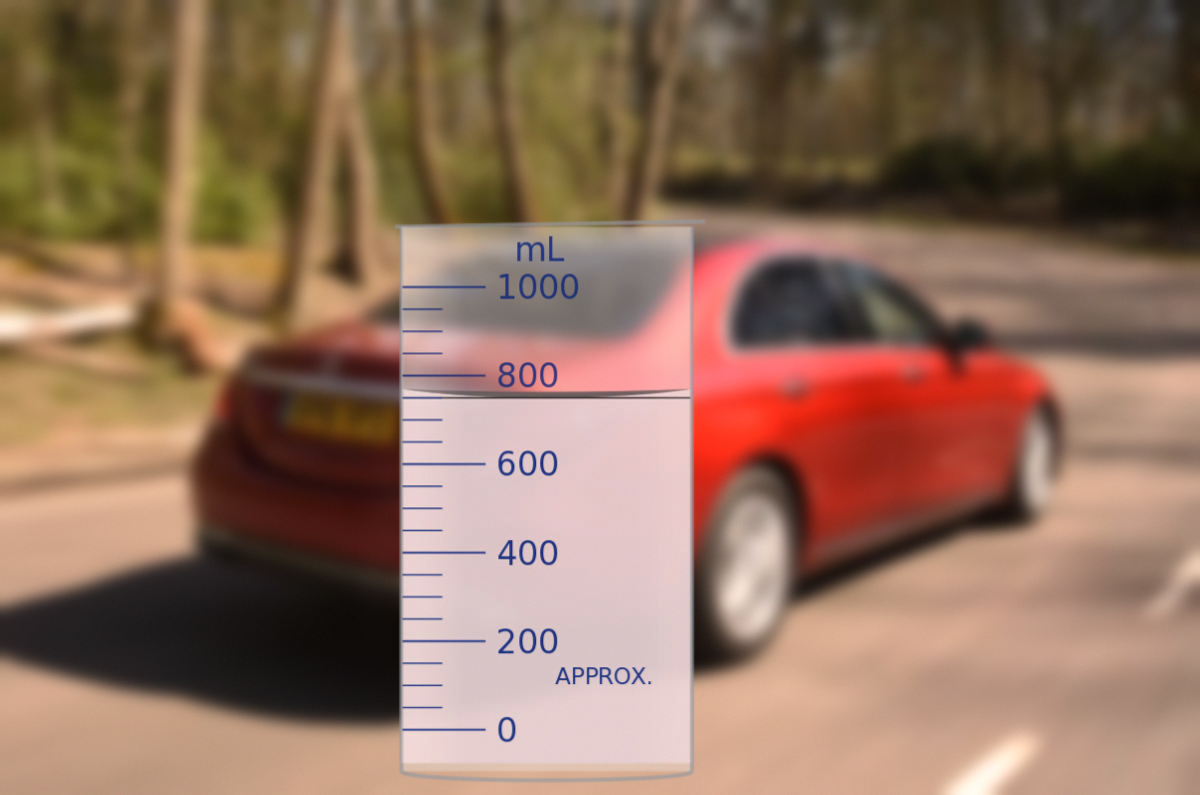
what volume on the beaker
750 mL
